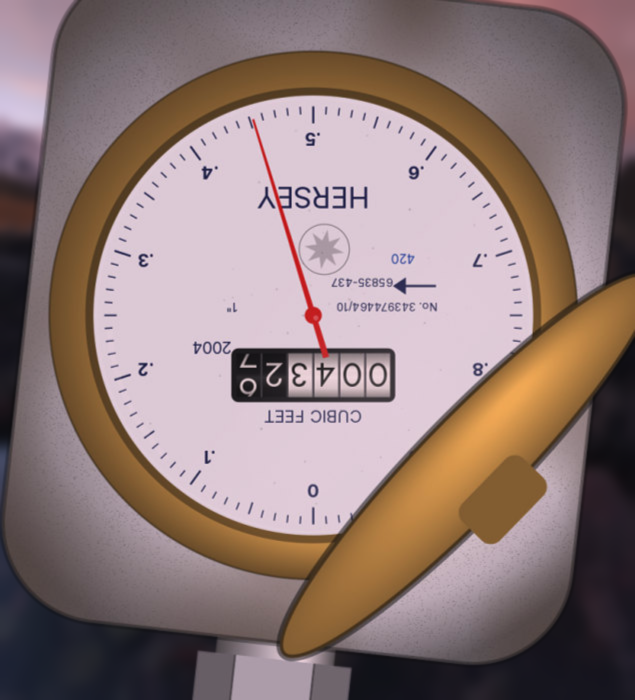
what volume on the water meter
4326.45 ft³
